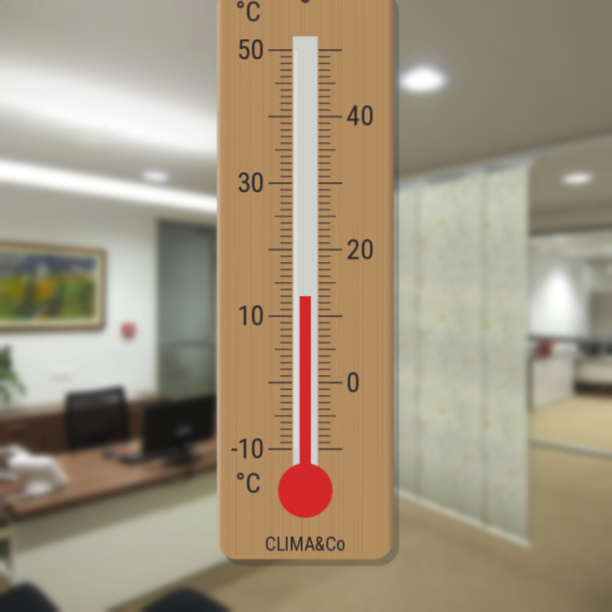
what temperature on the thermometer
13 °C
